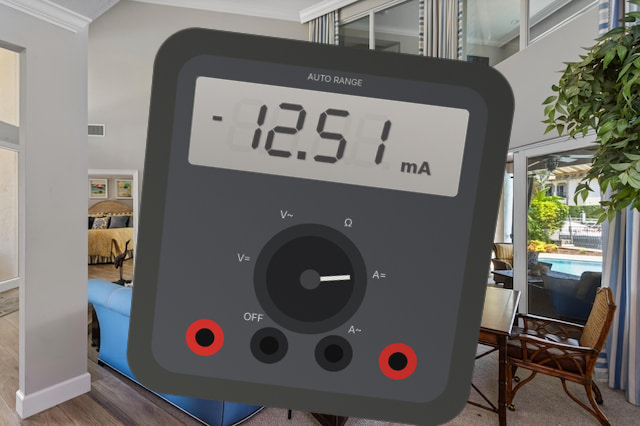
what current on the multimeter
-12.51 mA
